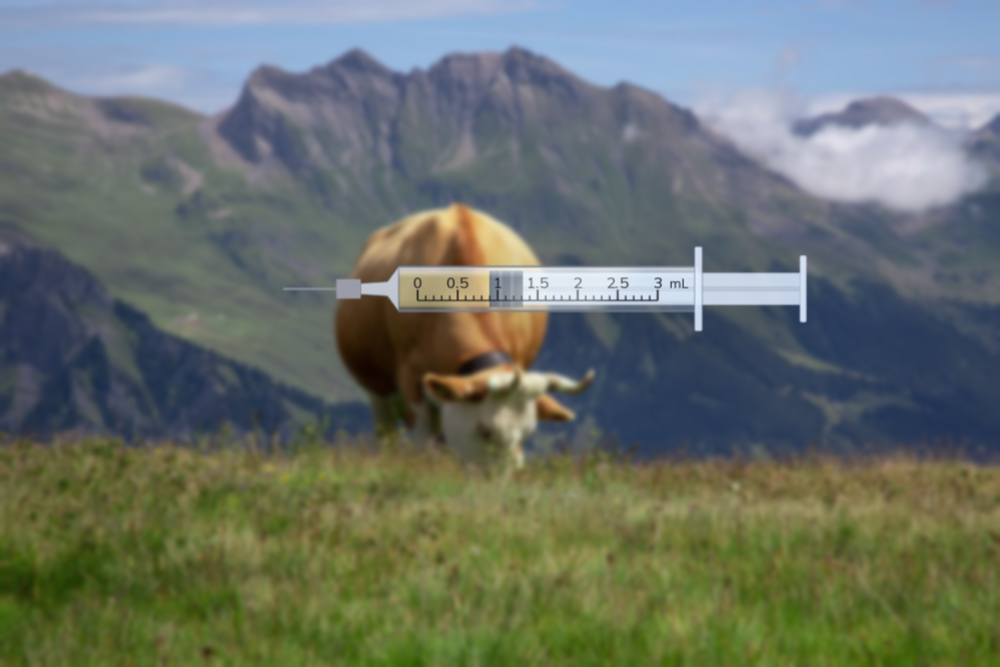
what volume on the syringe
0.9 mL
